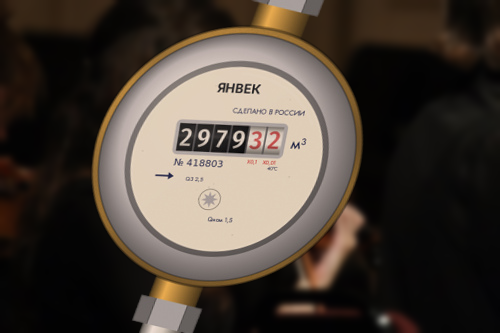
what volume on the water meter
2979.32 m³
